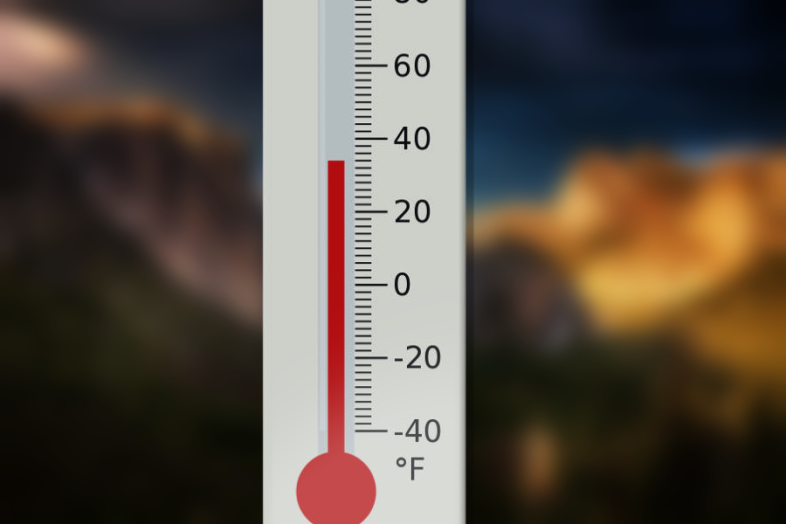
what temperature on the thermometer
34 °F
